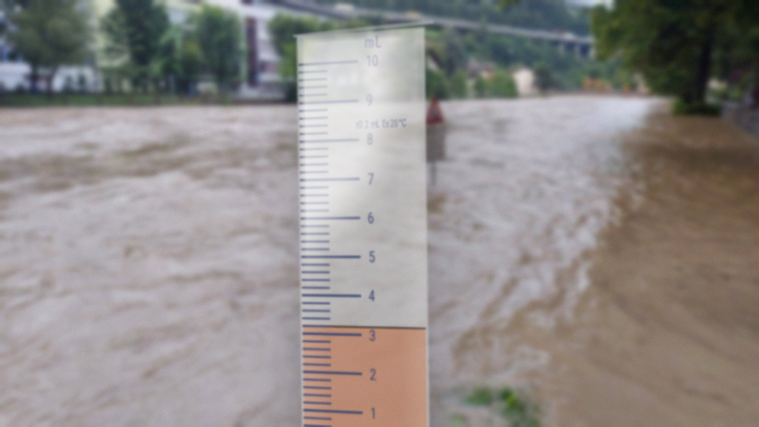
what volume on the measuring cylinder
3.2 mL
